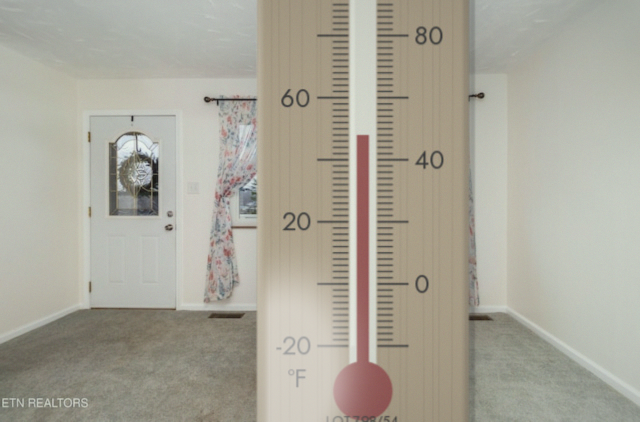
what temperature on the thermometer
48 °F
